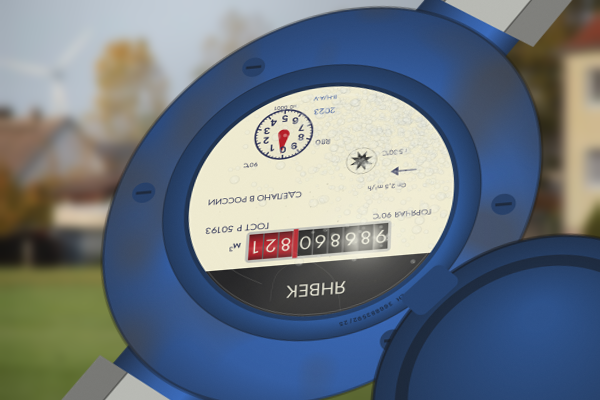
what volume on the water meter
986860.8210 m³
